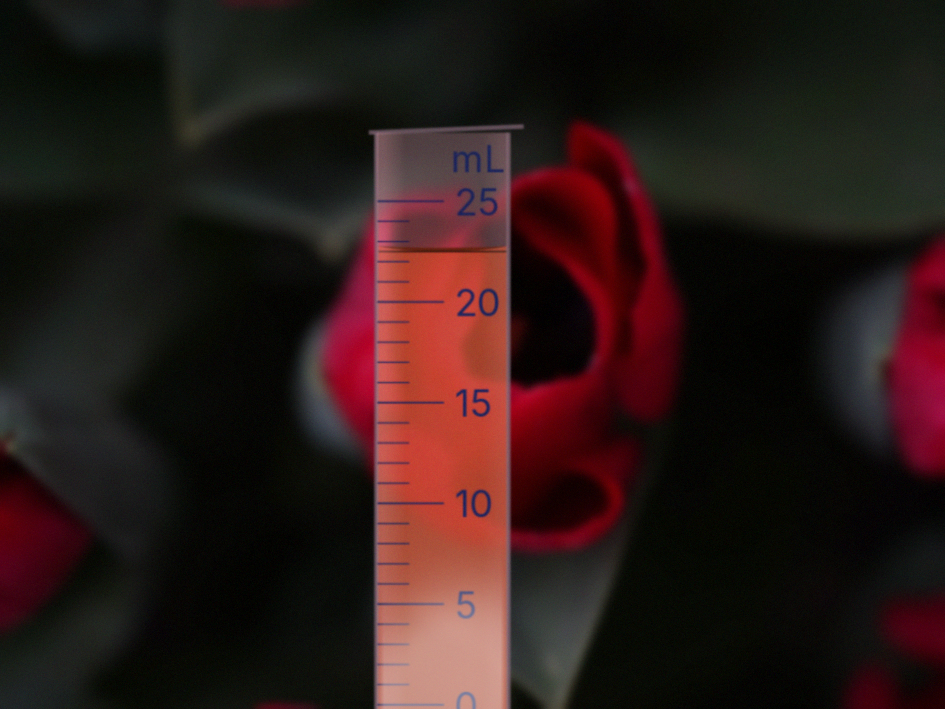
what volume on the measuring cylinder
22.5 mL
